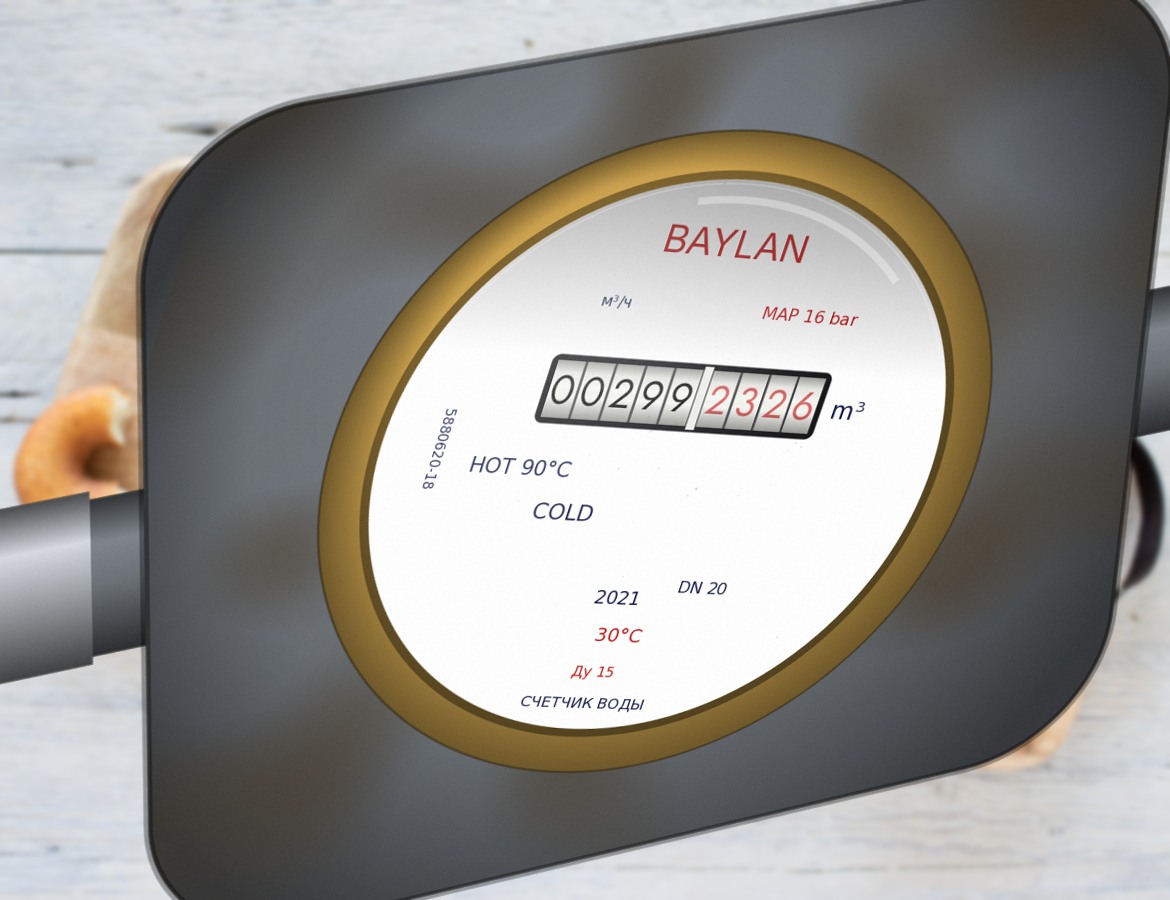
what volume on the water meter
299.2326 m³
